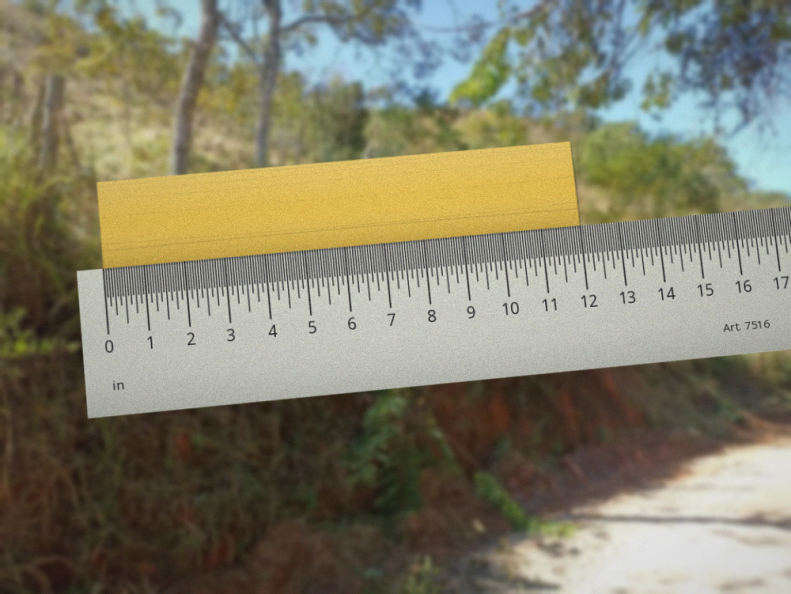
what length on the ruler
12 in
